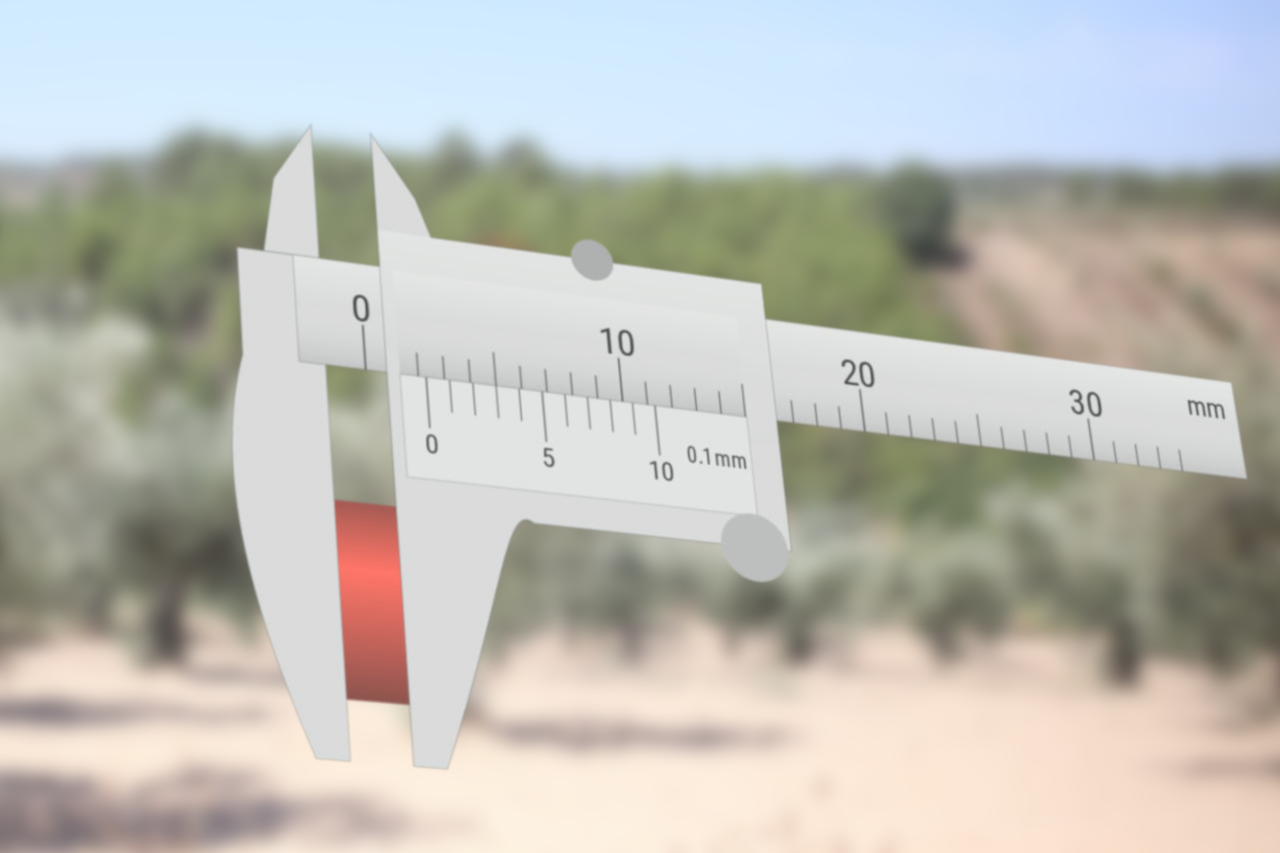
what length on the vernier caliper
2.3 mm
